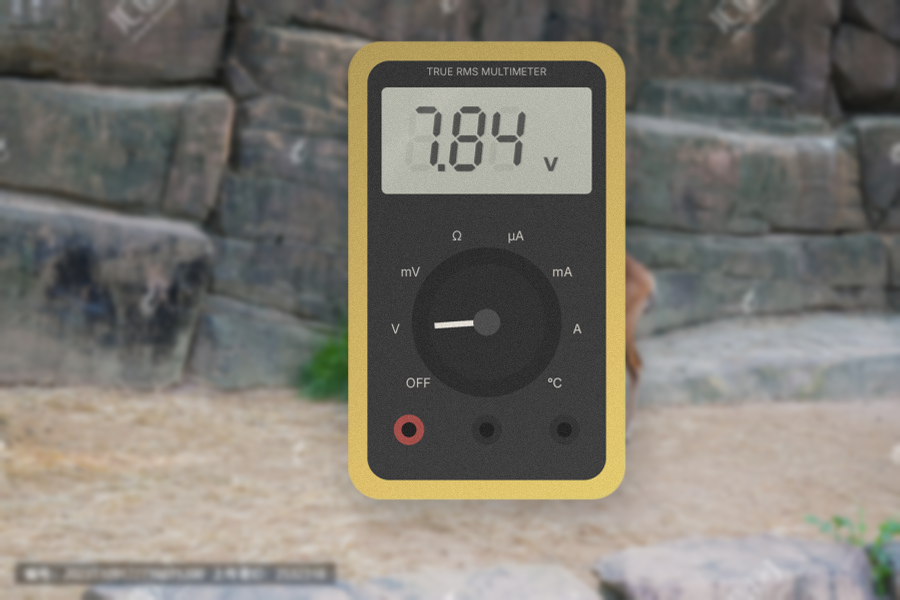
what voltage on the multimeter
7.84 V
